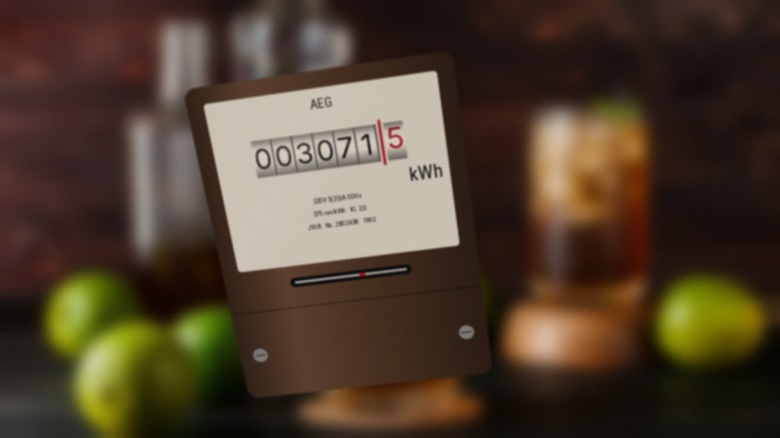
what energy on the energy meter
3071.5 kWh
